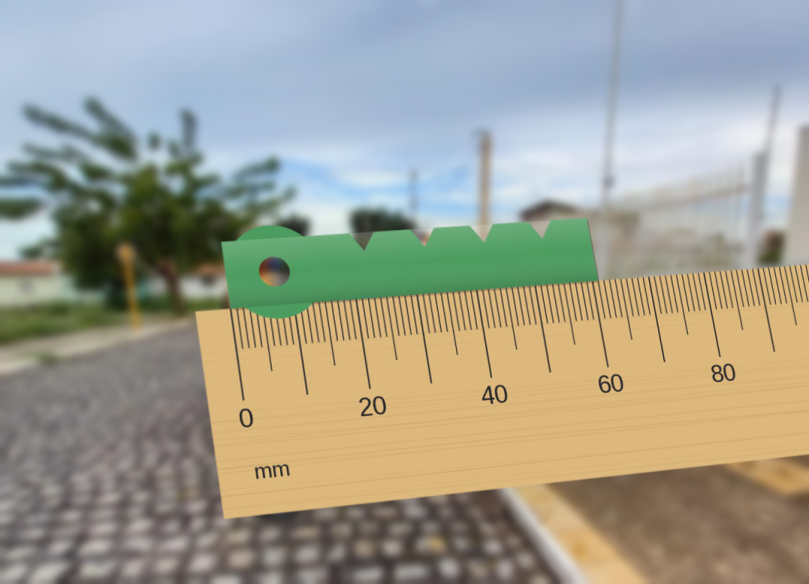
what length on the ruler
61 mm
